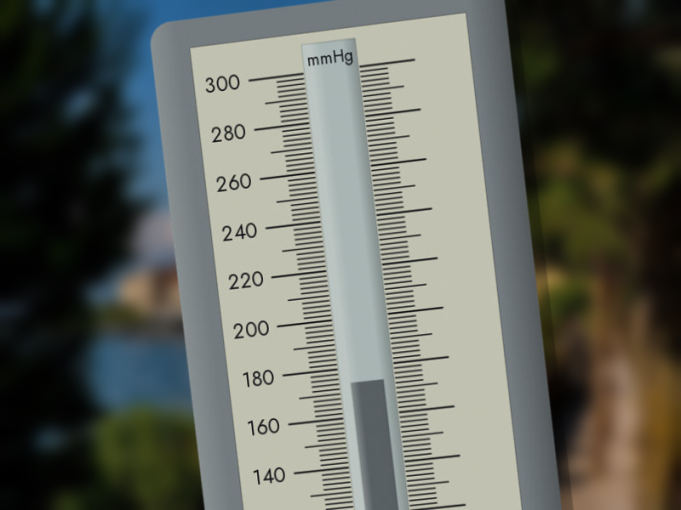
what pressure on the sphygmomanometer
174 mmHg
